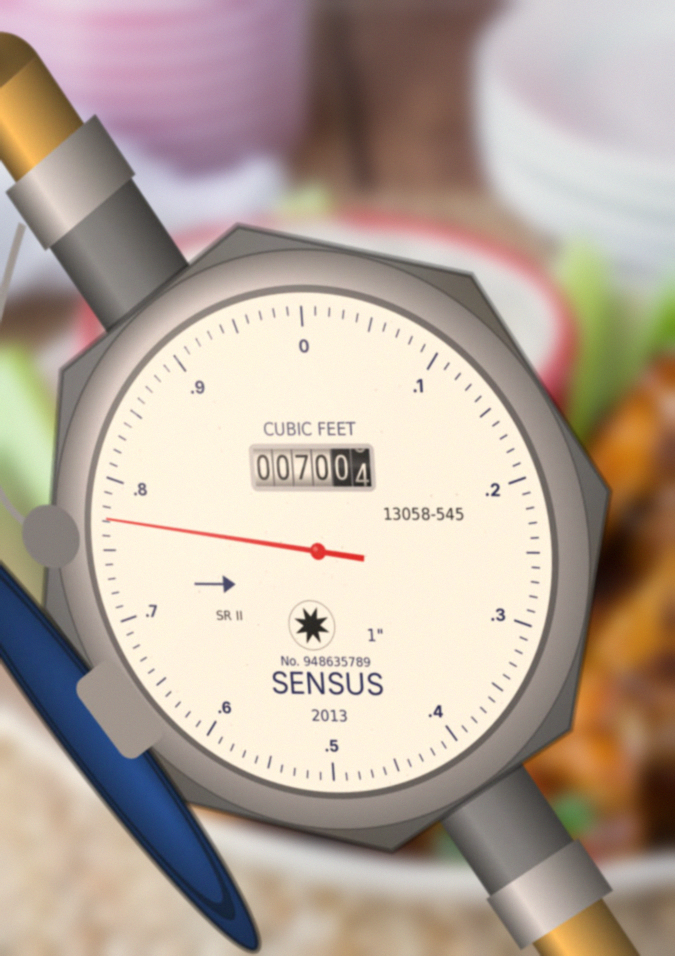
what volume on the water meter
7003.77 ft³
